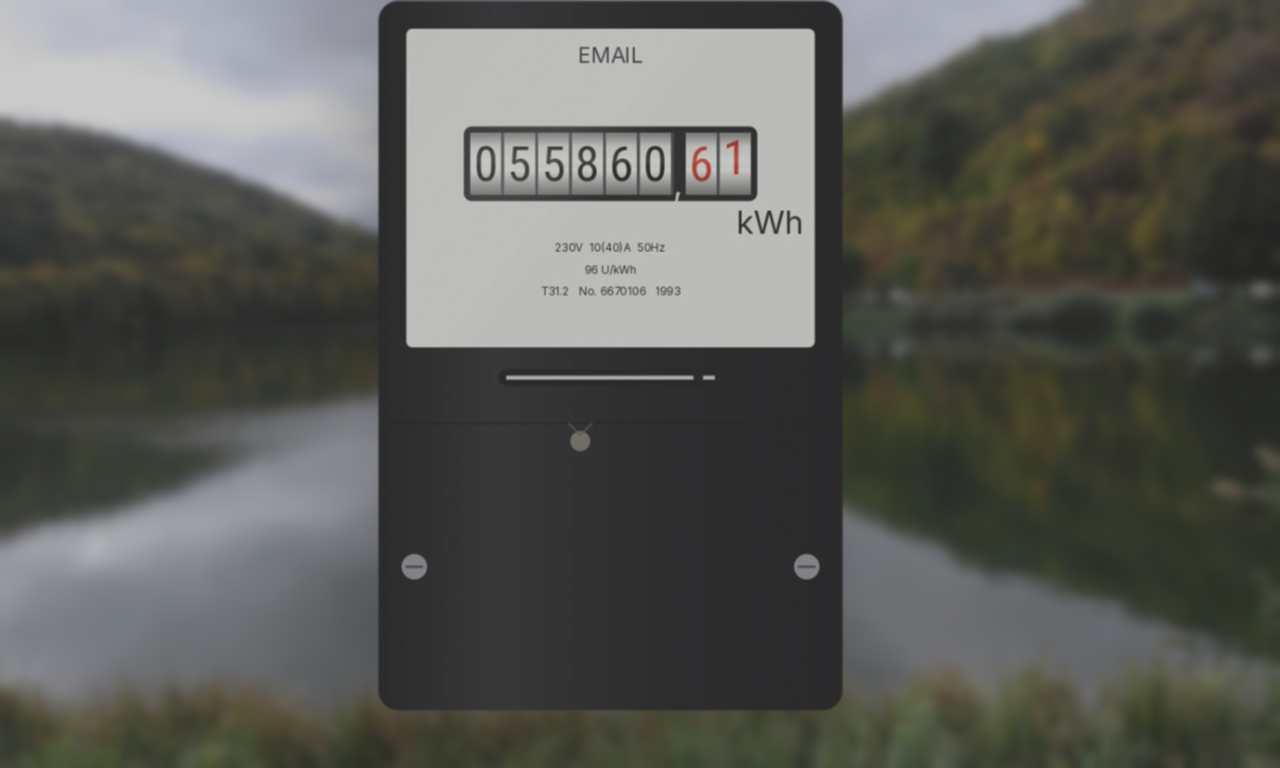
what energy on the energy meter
55860.61 kWh
